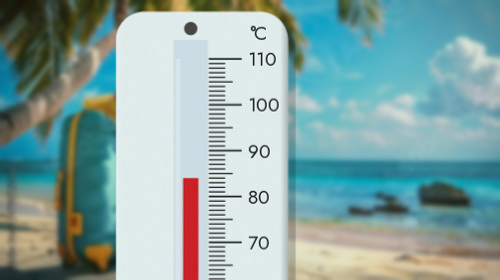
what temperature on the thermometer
84 °C
